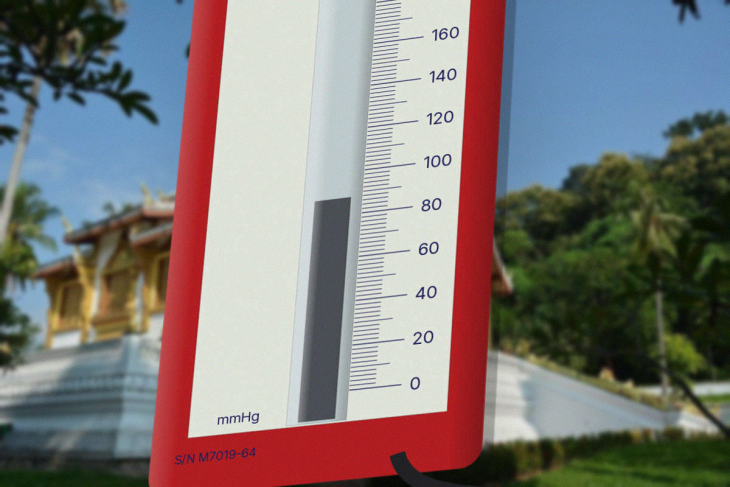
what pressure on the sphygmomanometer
88 mmHg
